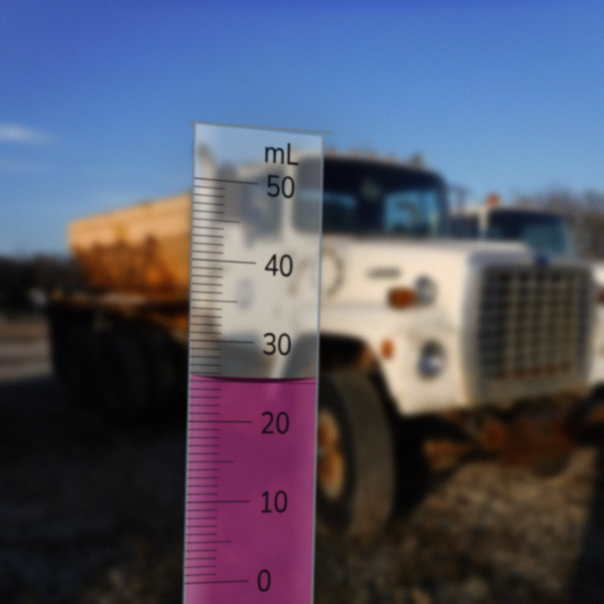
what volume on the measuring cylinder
25 mL
